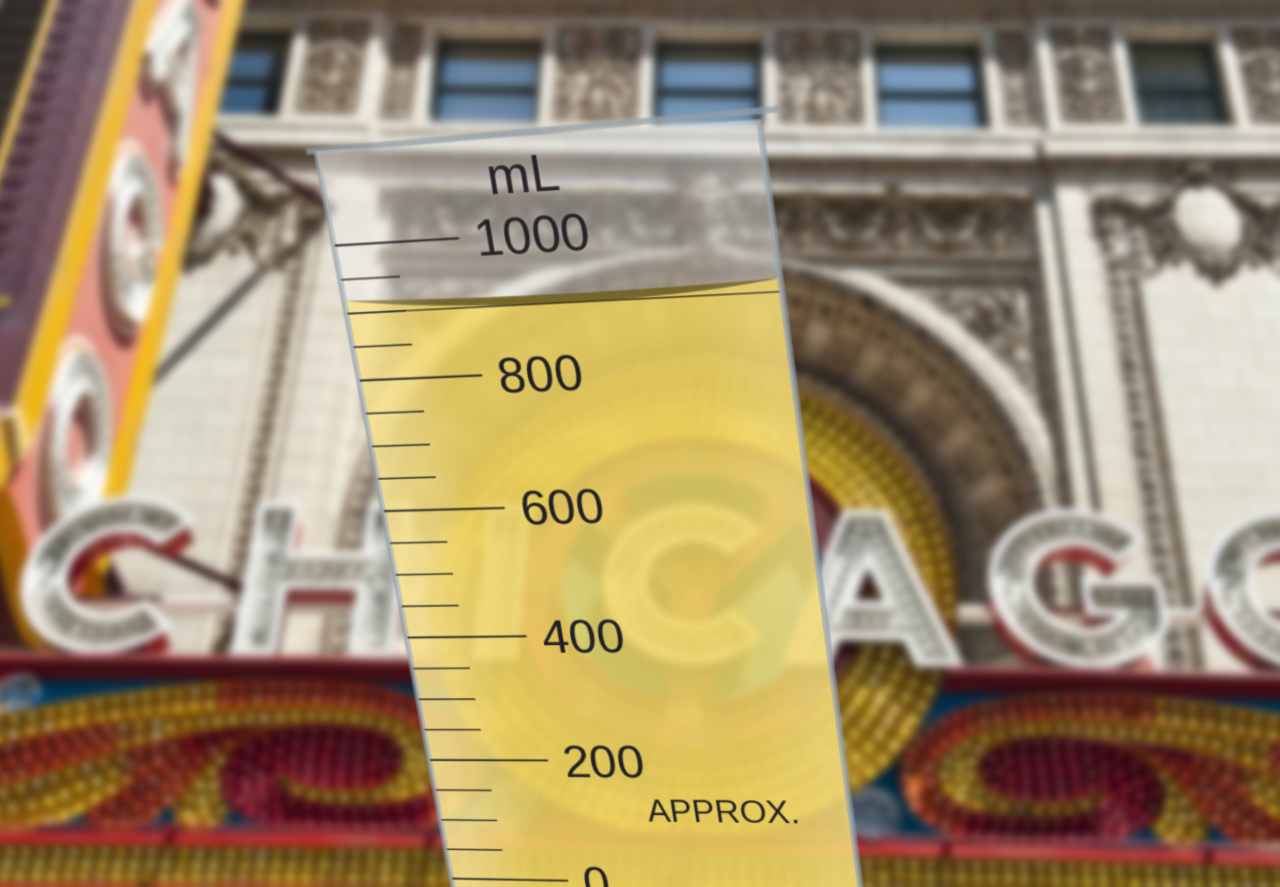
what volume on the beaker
900 mL
